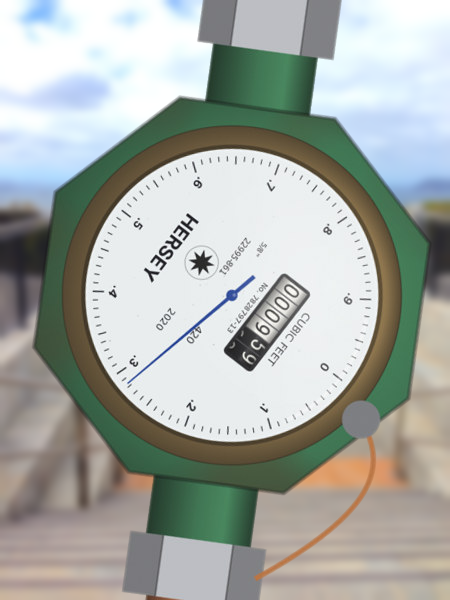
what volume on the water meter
959.28 ft³
